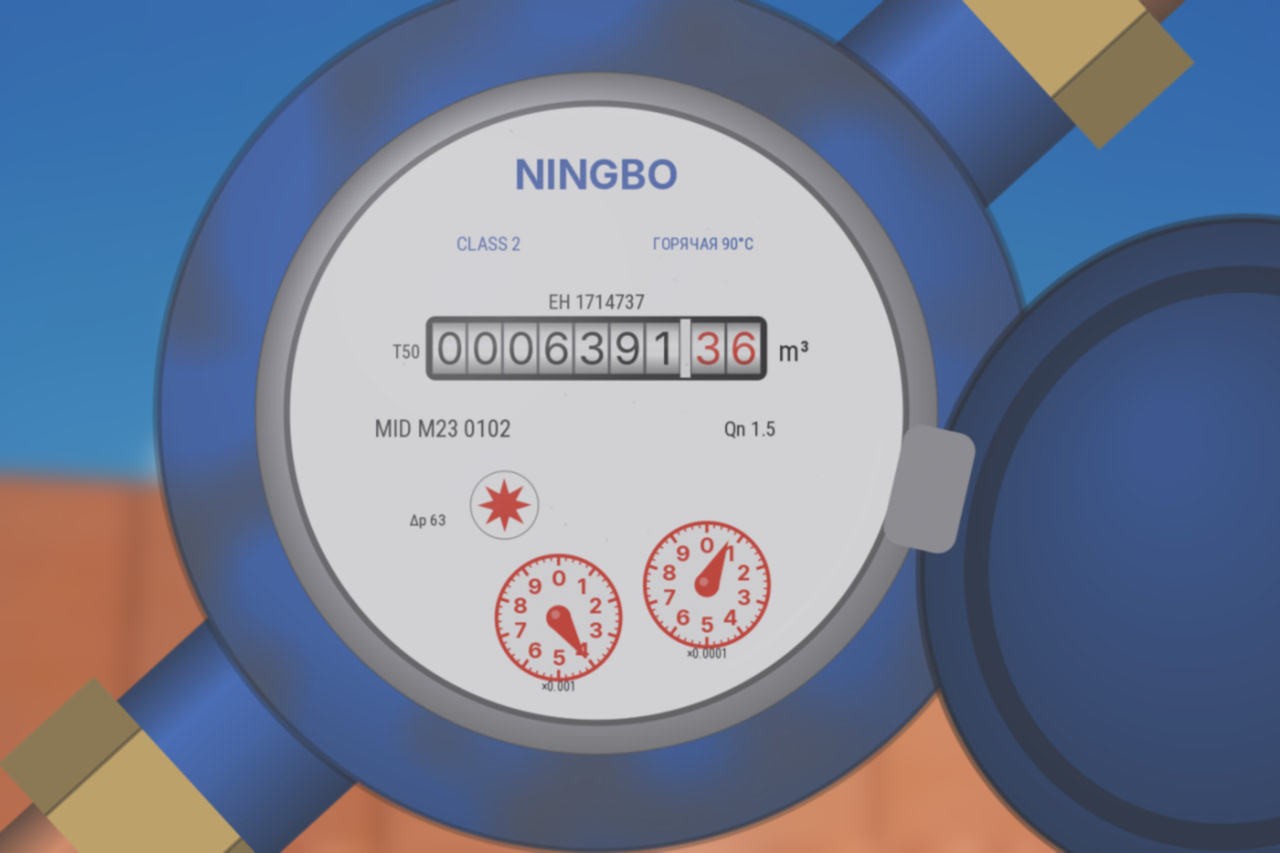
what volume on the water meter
6391.3640 m³
